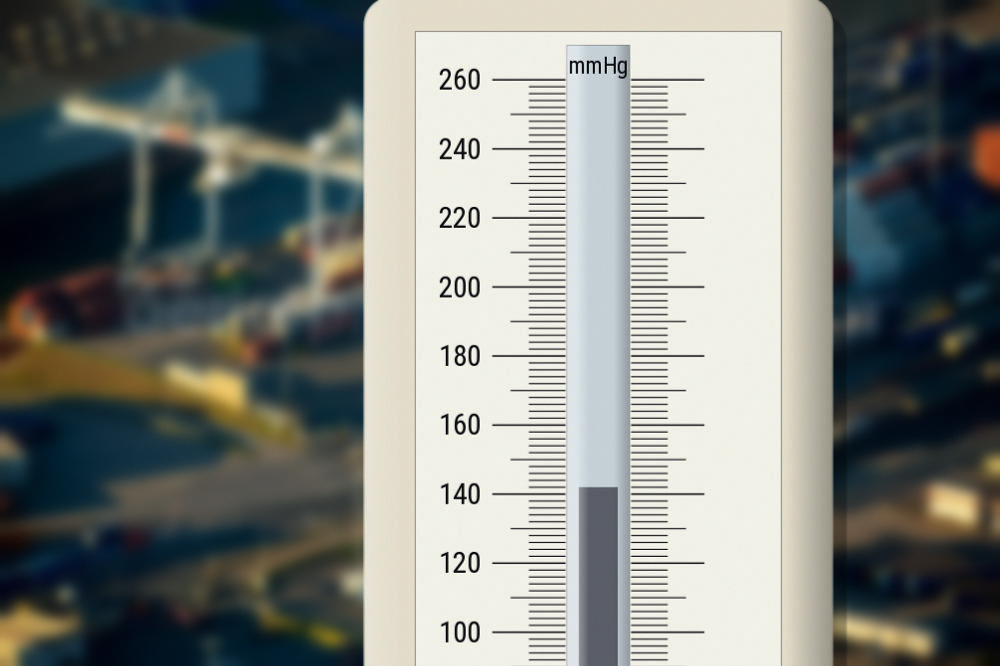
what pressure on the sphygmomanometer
142 mmHg
